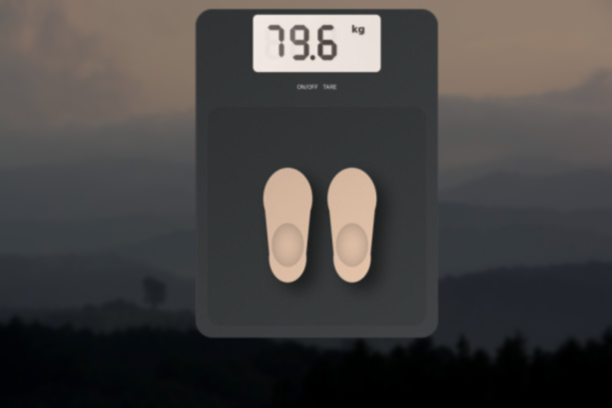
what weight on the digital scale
79.6 kg
